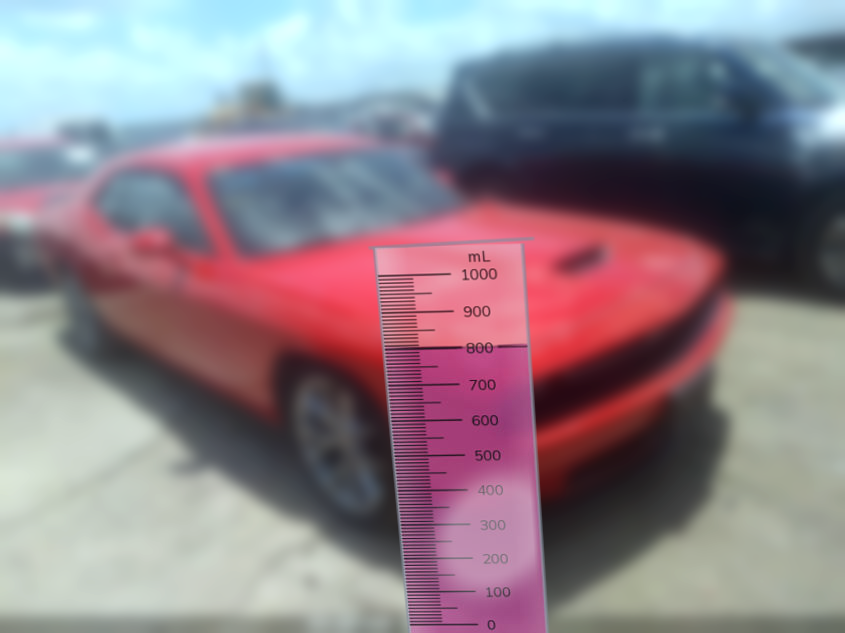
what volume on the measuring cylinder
800 mL
